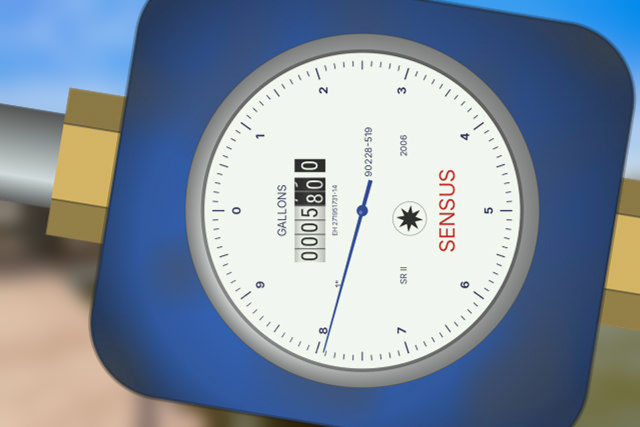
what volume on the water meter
5797.9 gal
